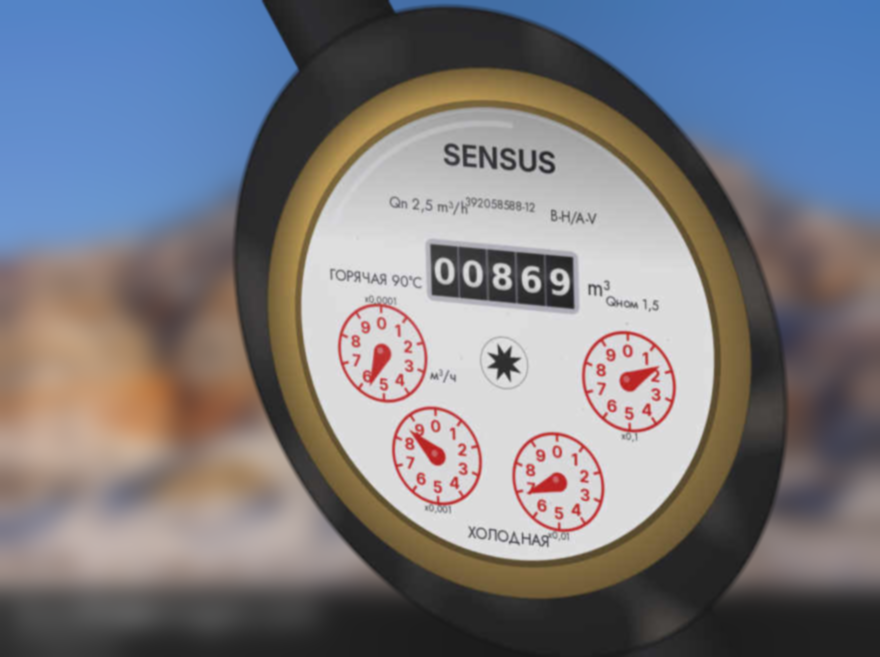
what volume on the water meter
869.1685 m³
